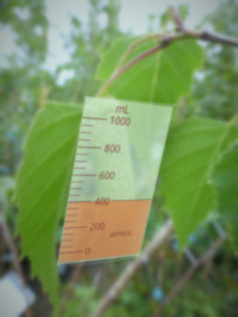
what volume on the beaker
400 mL
